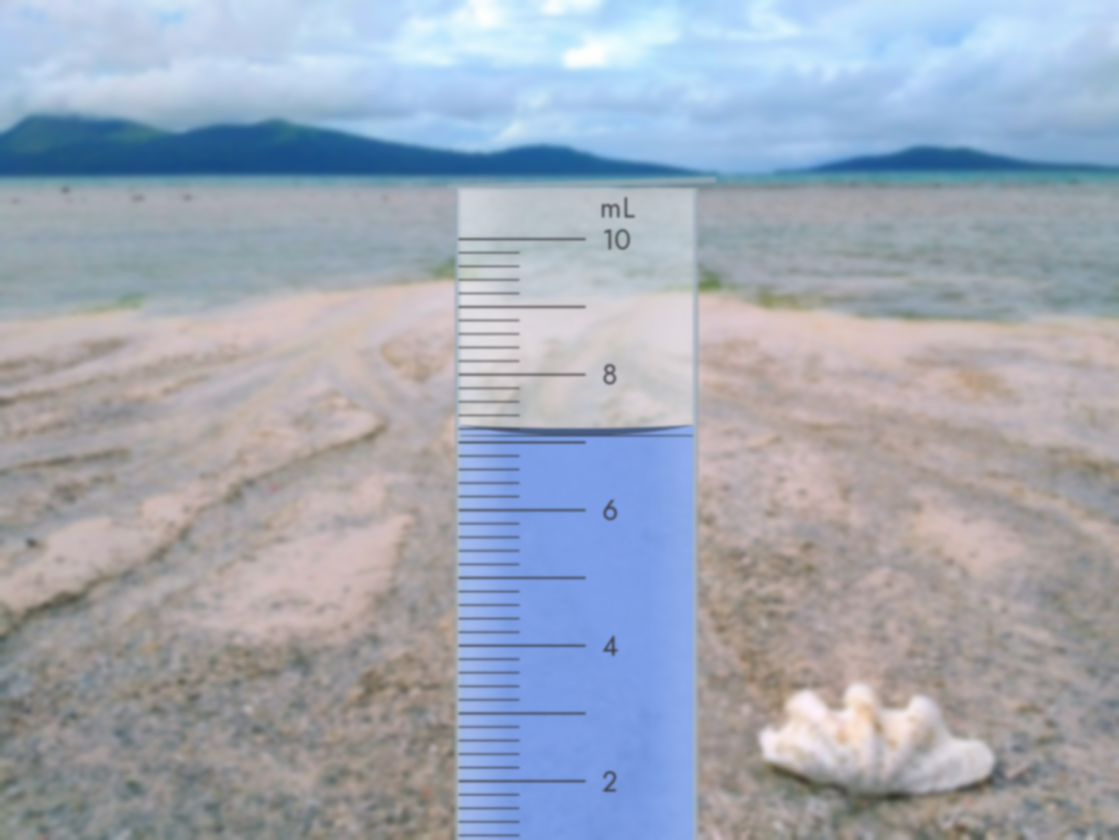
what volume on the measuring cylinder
7.1 mL
